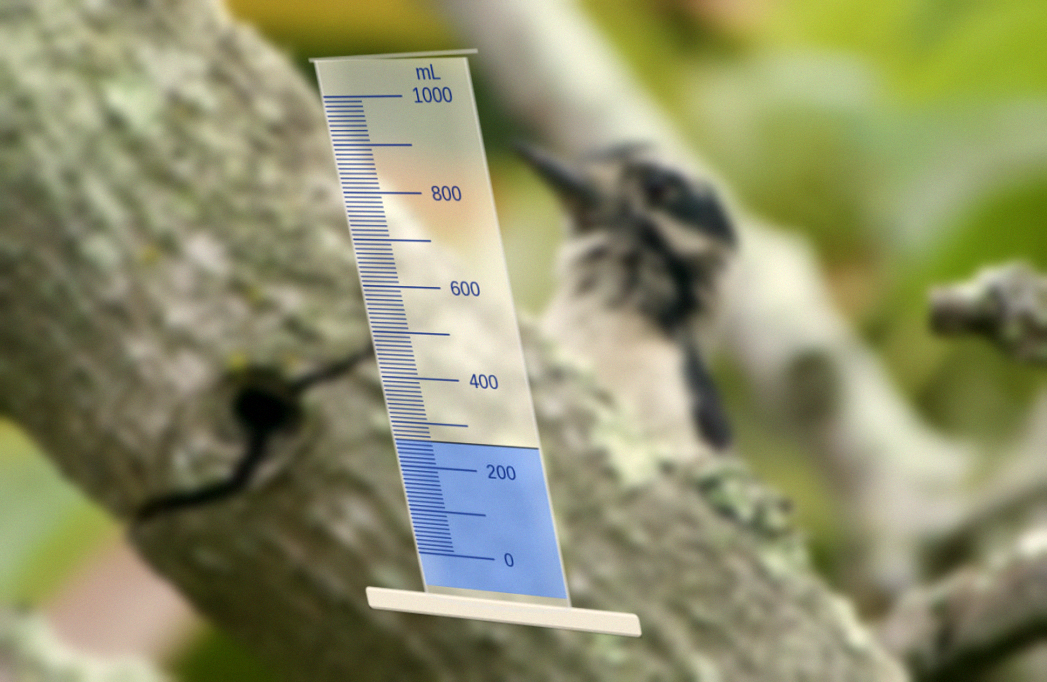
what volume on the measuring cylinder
260 mL
